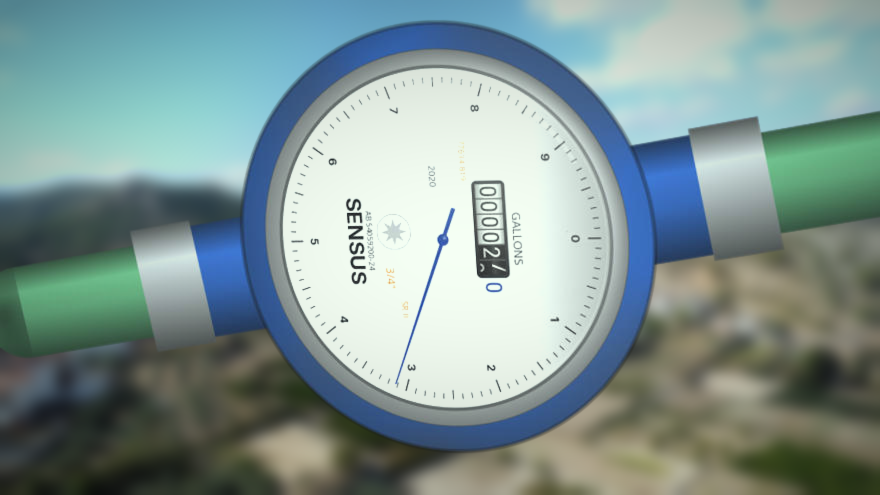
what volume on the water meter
273.1 gal
